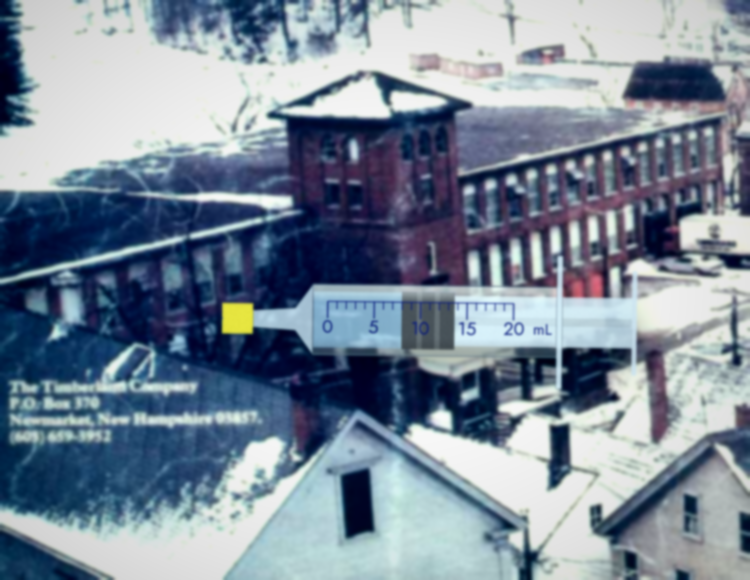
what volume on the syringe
8 mL
